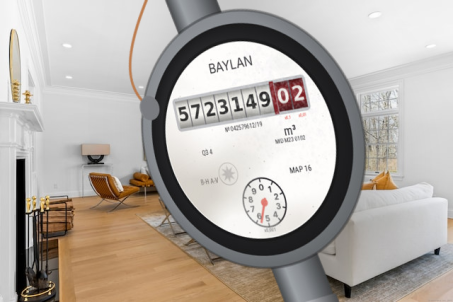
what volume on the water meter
5723149.025 m³
